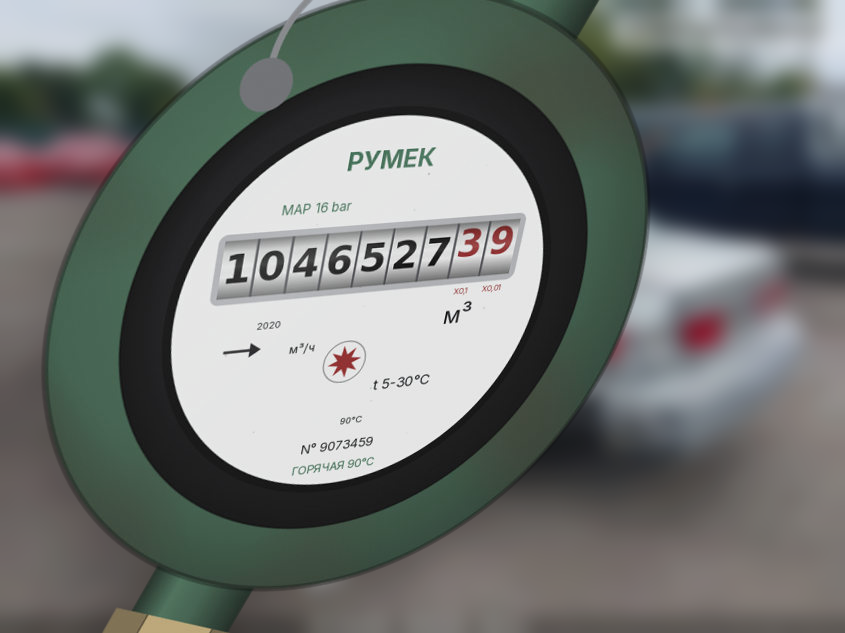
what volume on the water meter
1046527.39 m³
